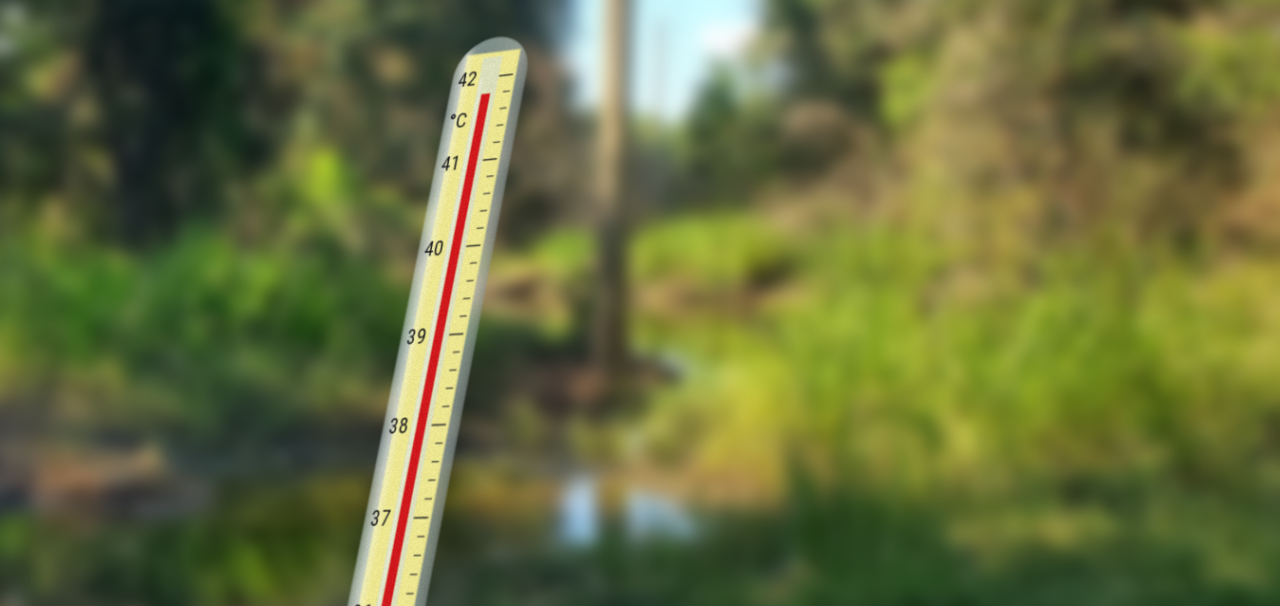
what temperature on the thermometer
41.8 °C
